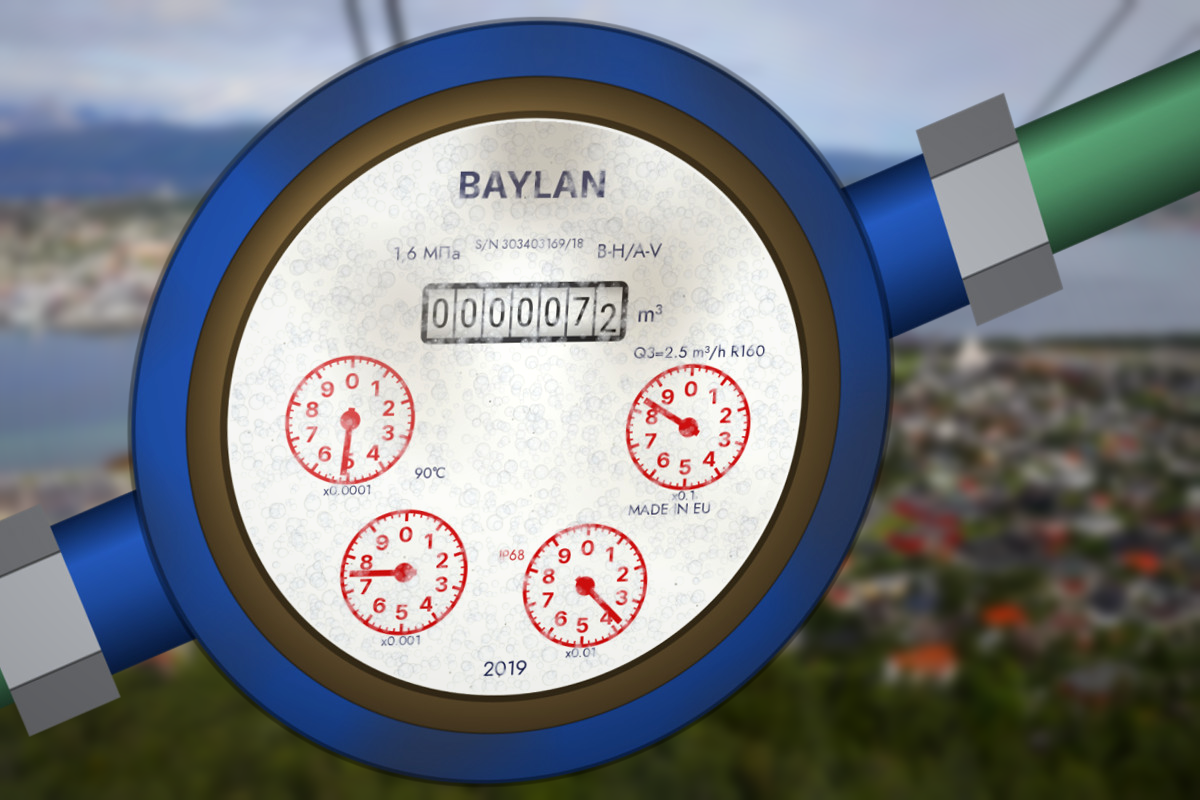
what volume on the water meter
71.8375 m³
